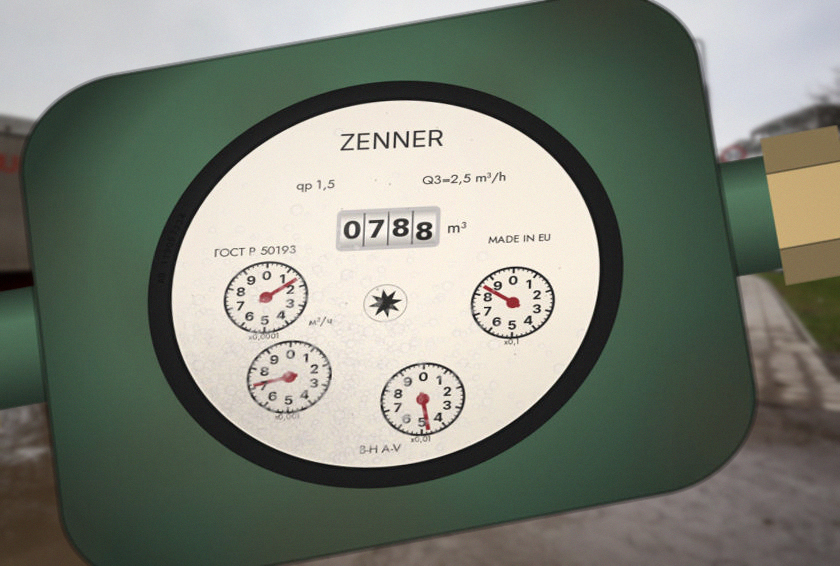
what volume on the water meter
787.8471 m³
